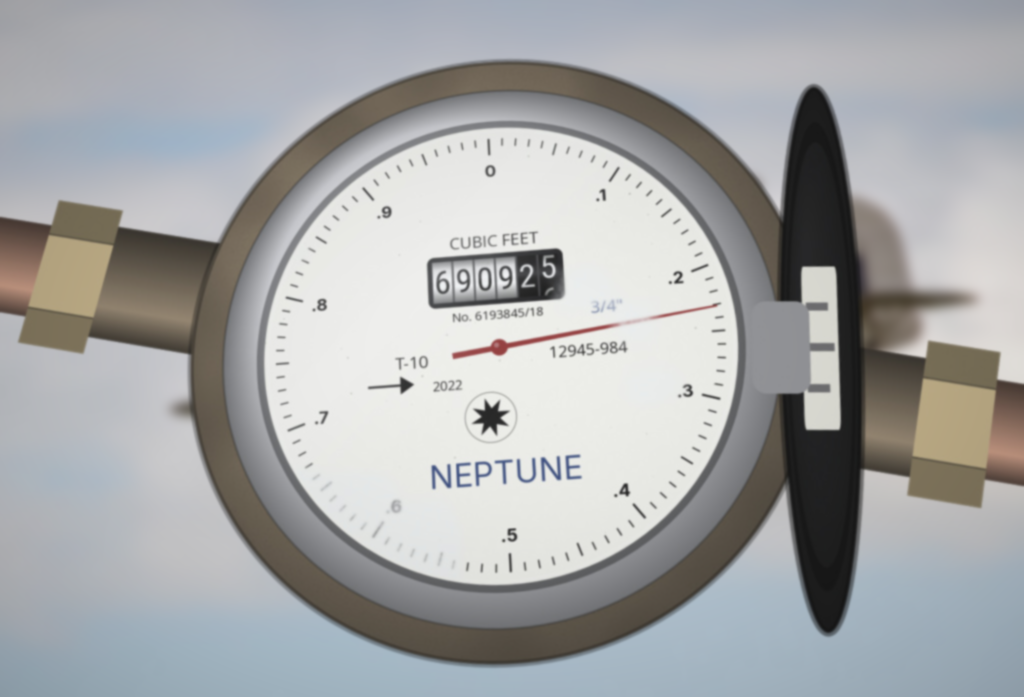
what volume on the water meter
690925.23 ft³
